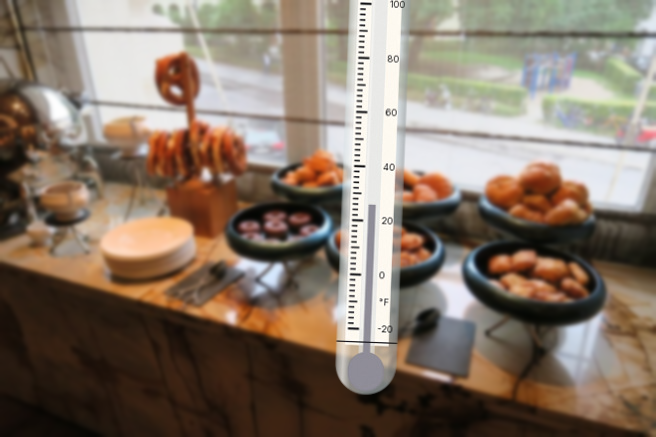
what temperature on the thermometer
26 °F
